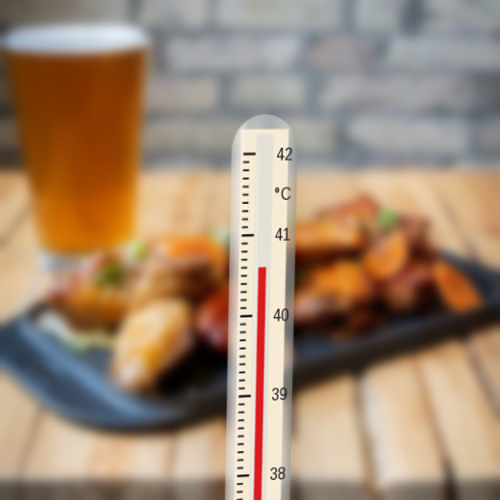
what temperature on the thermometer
40.6 °C
